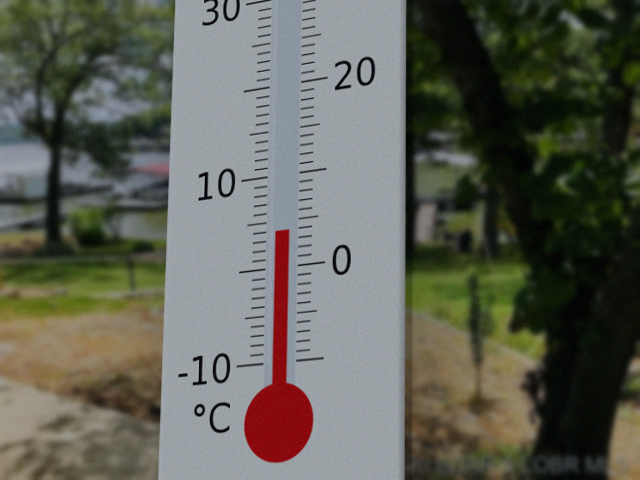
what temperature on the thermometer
4 °C
